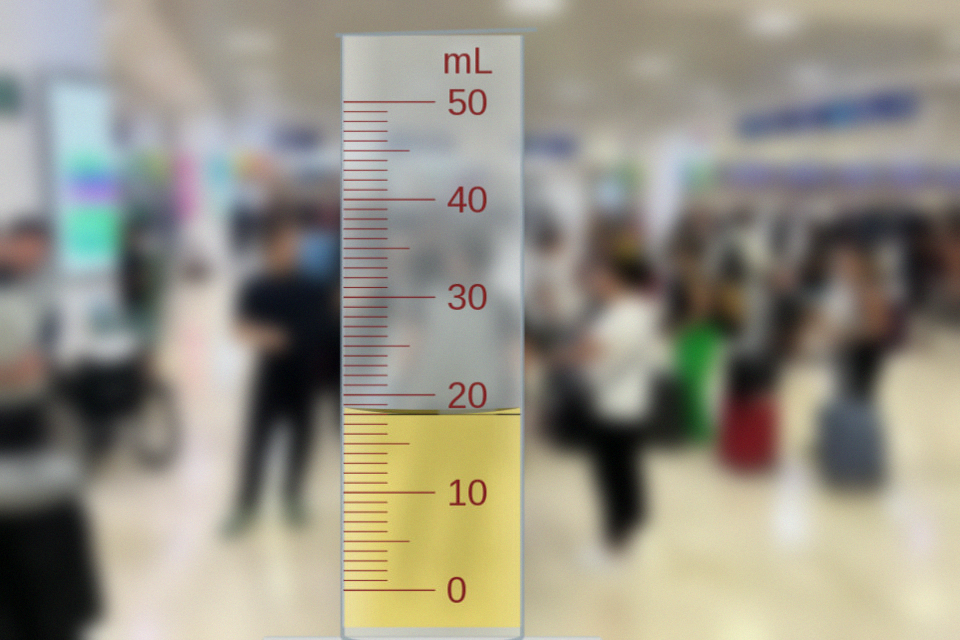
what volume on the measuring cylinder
18 mL
